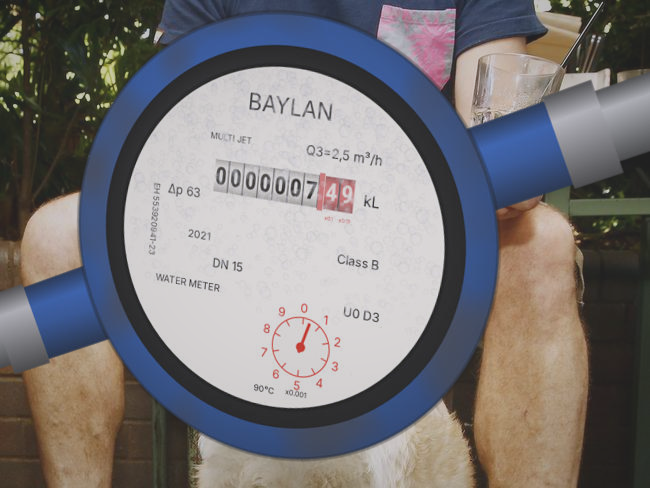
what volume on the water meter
7.490 kL
